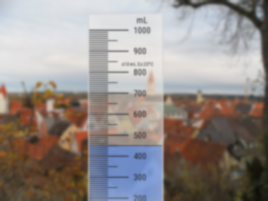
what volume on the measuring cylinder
450 mL
